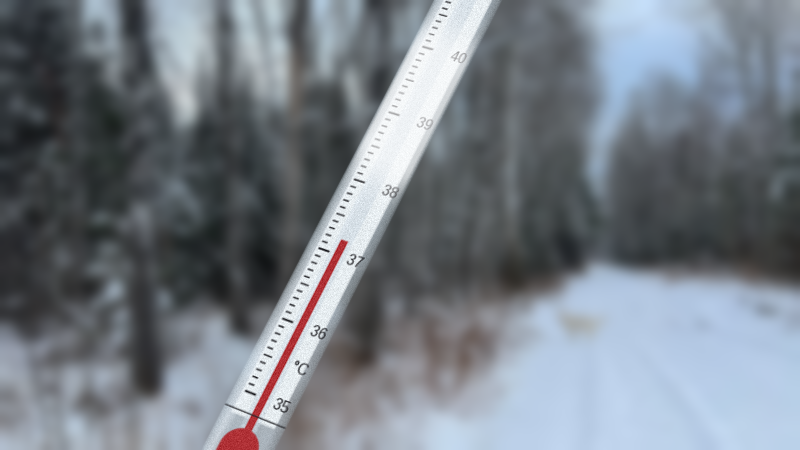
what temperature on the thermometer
37.2 °C
